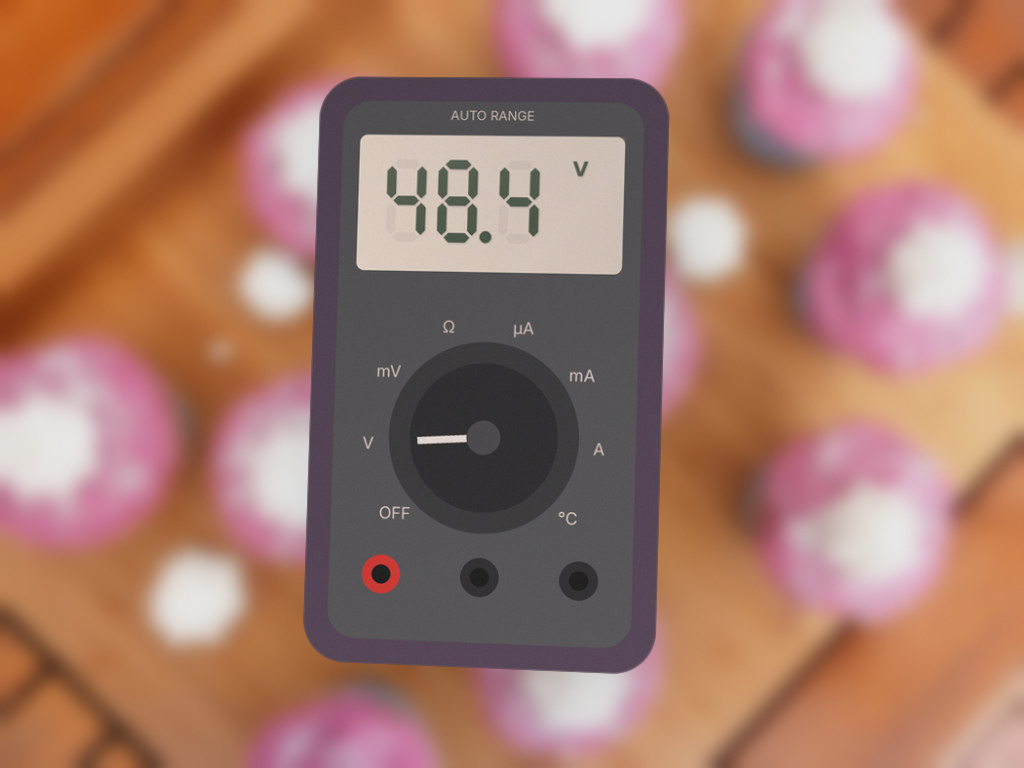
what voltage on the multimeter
48.4 V
